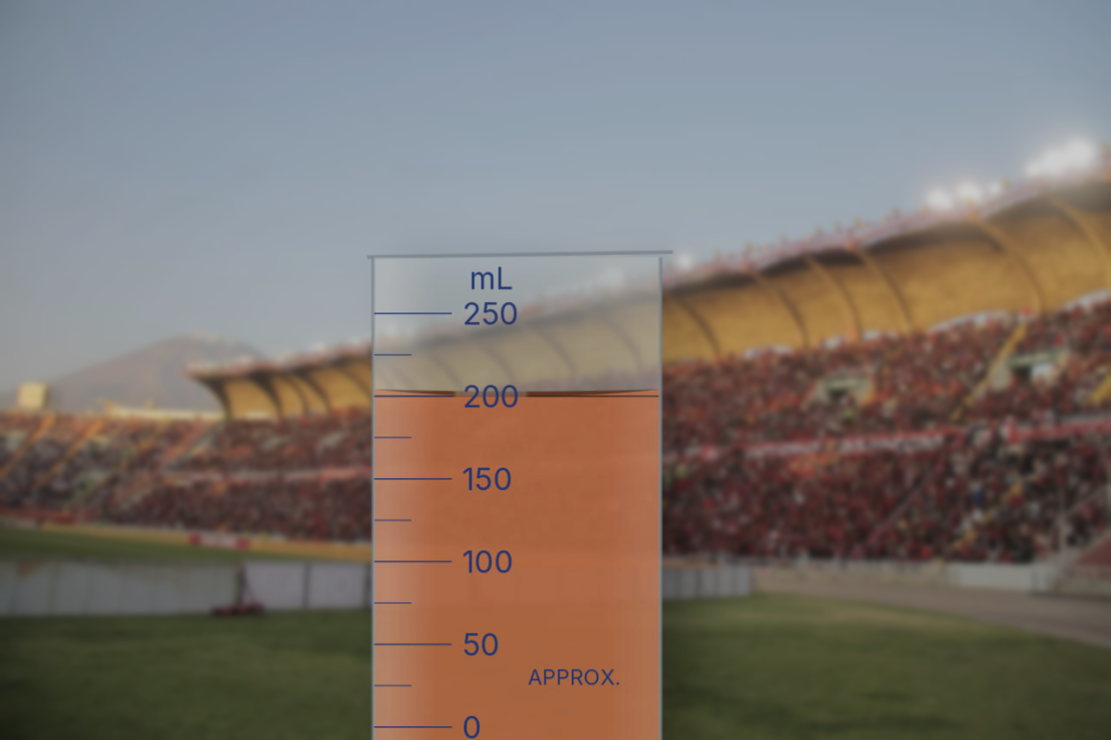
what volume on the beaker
200 mL
